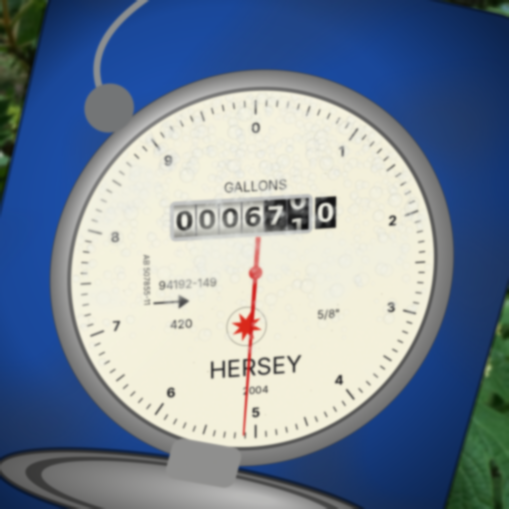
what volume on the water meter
6705.1 gal
